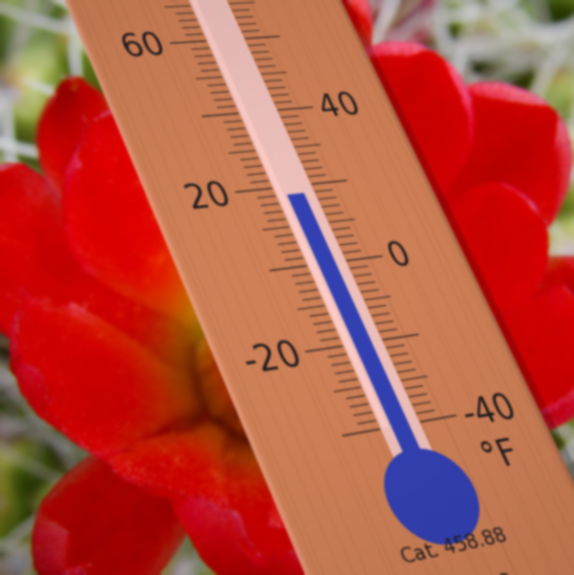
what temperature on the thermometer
18 °F
